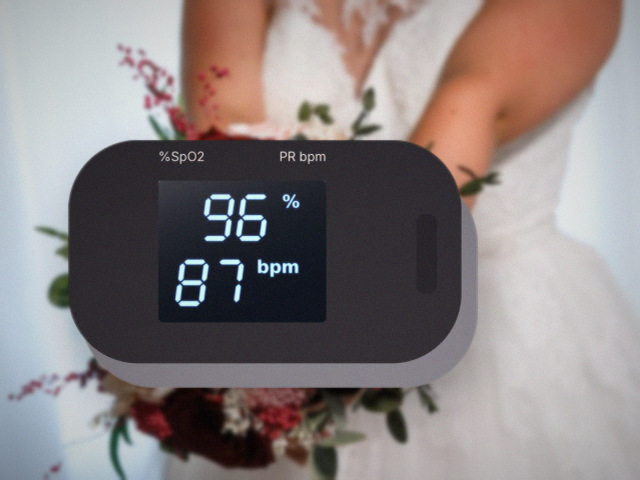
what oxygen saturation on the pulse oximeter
96 %
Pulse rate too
87 bpm
